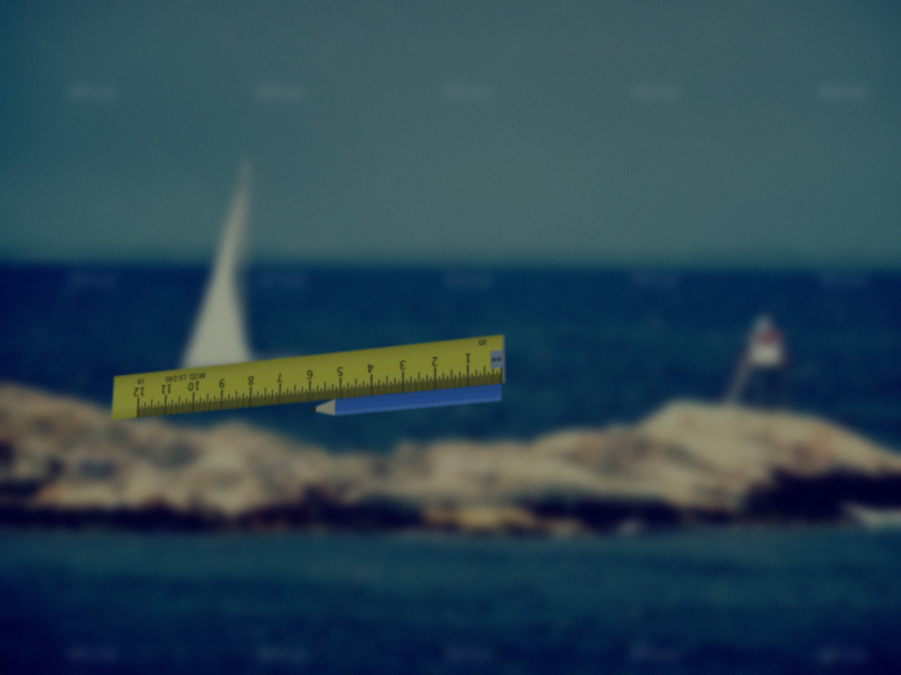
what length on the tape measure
6 in
